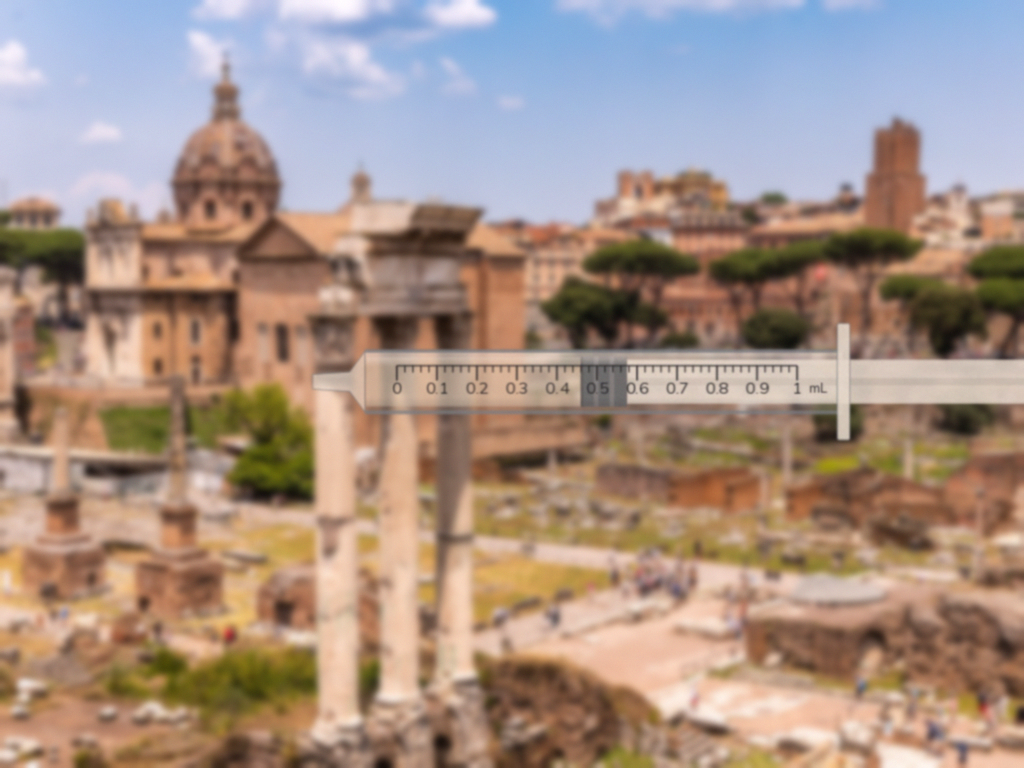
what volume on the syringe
0.46 mL
